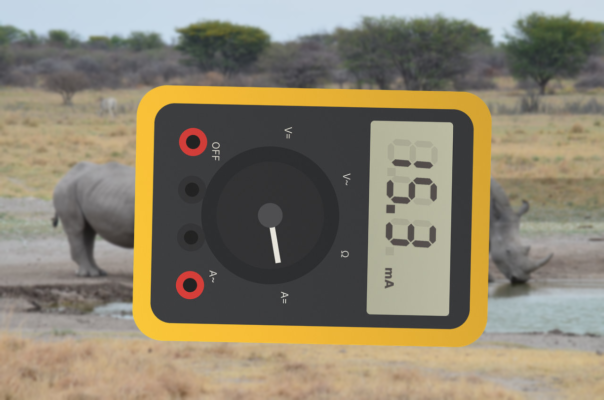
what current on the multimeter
15.3 mA
